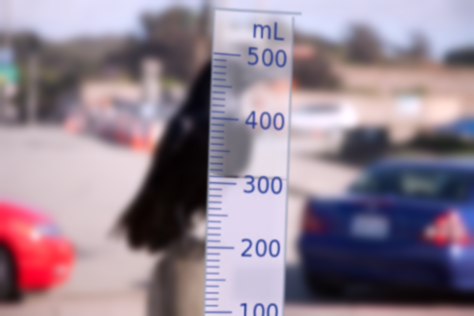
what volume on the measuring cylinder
310 mL
